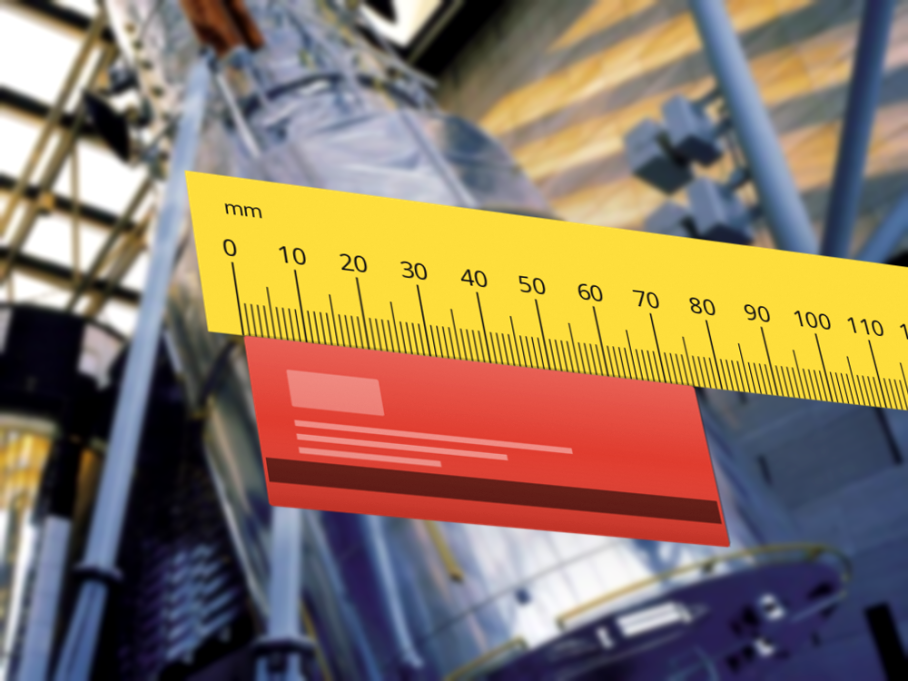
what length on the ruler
75 mm
